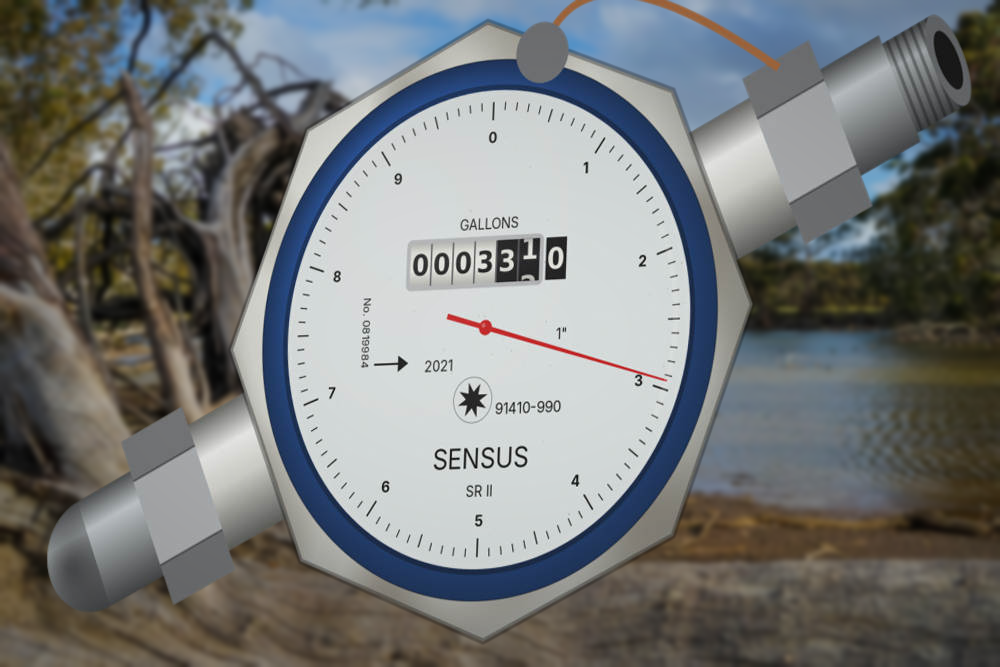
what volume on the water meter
3312.9 gal
